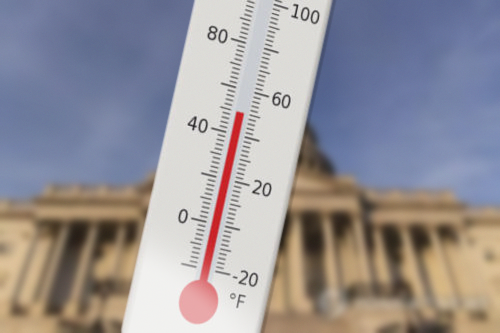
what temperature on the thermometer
50 °F
